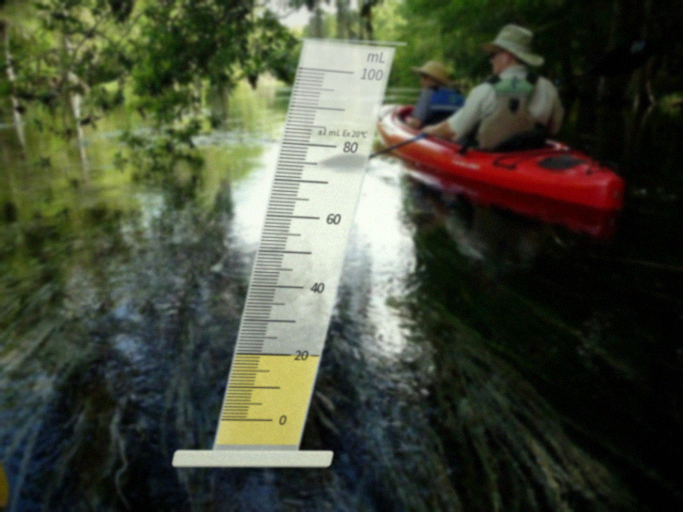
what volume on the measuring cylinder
20 mL
